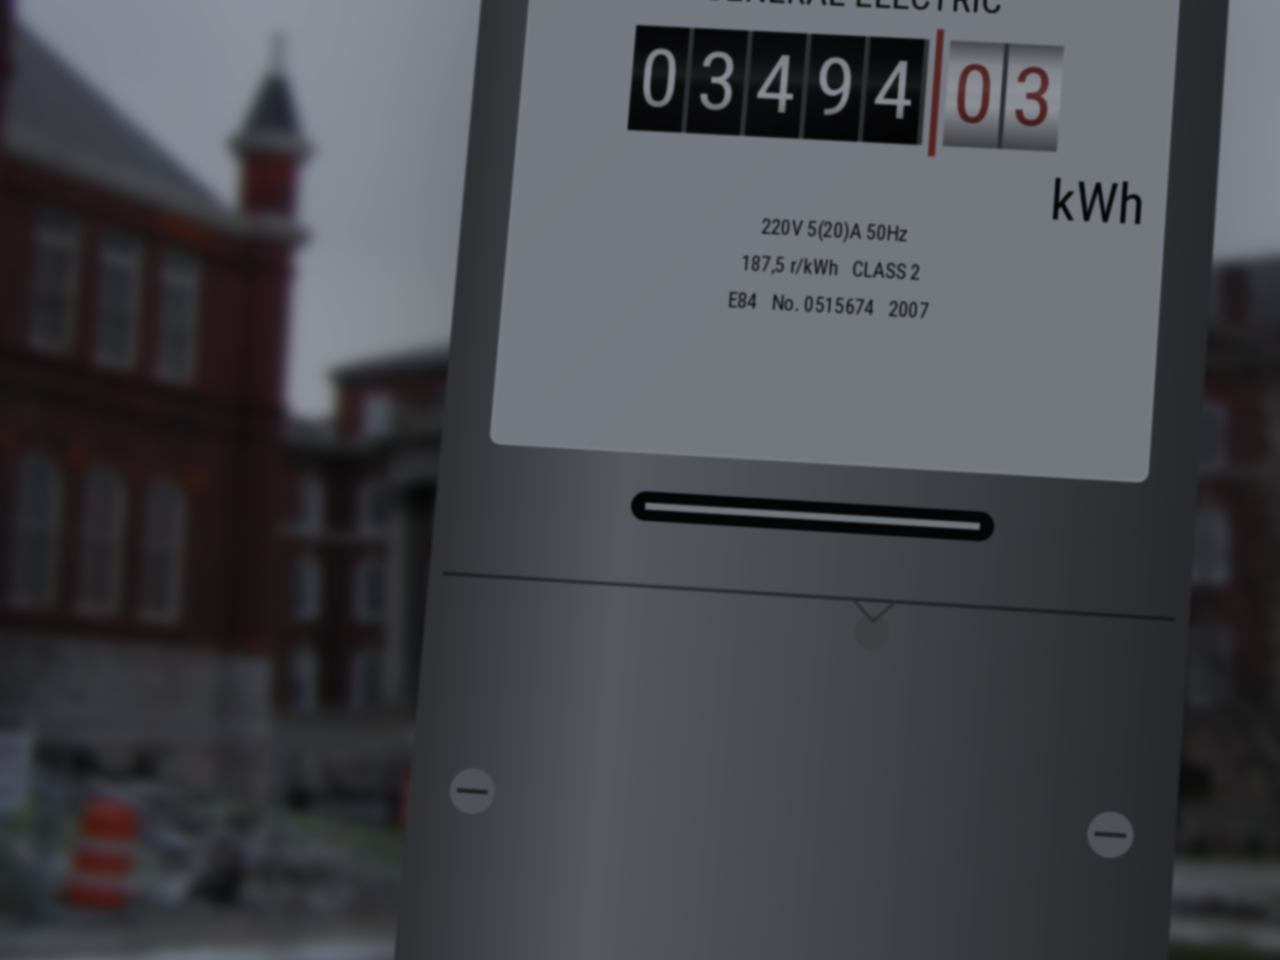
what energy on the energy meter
3494.03 kWh
